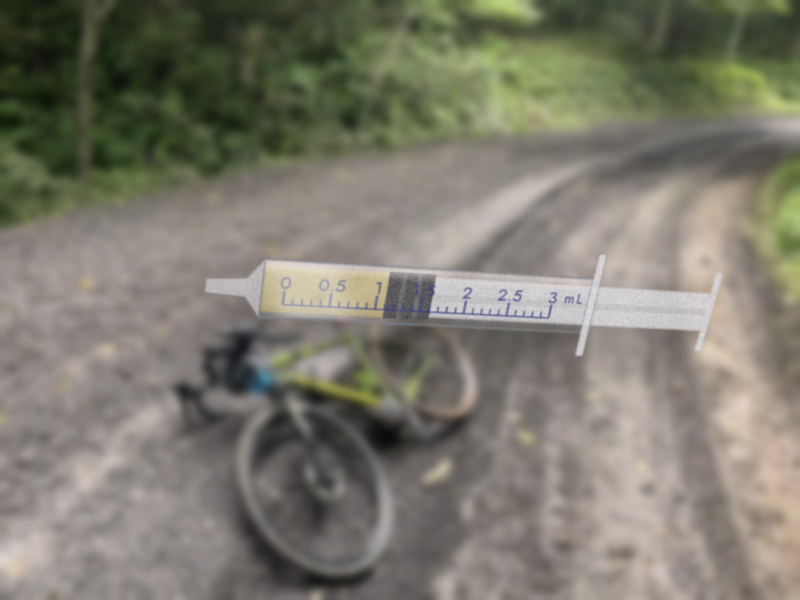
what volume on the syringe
1.1 mL
